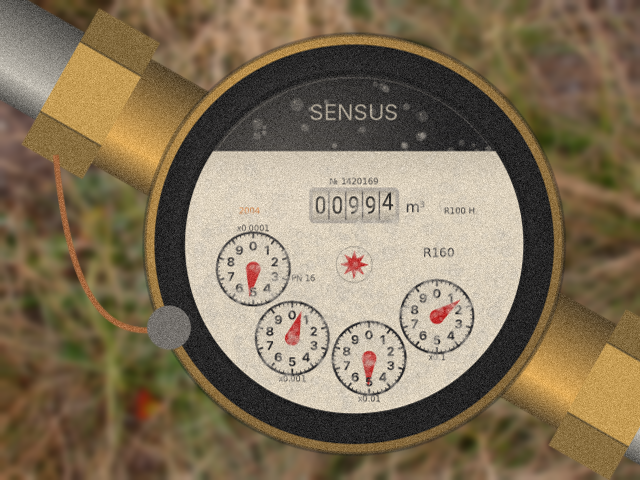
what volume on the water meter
994.1505 m³
